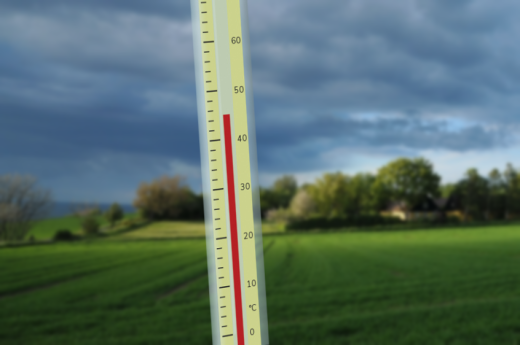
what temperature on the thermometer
45 °C
